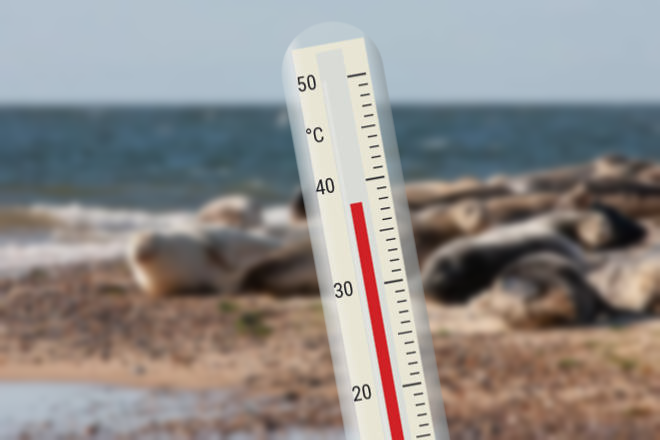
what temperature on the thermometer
38 °C
